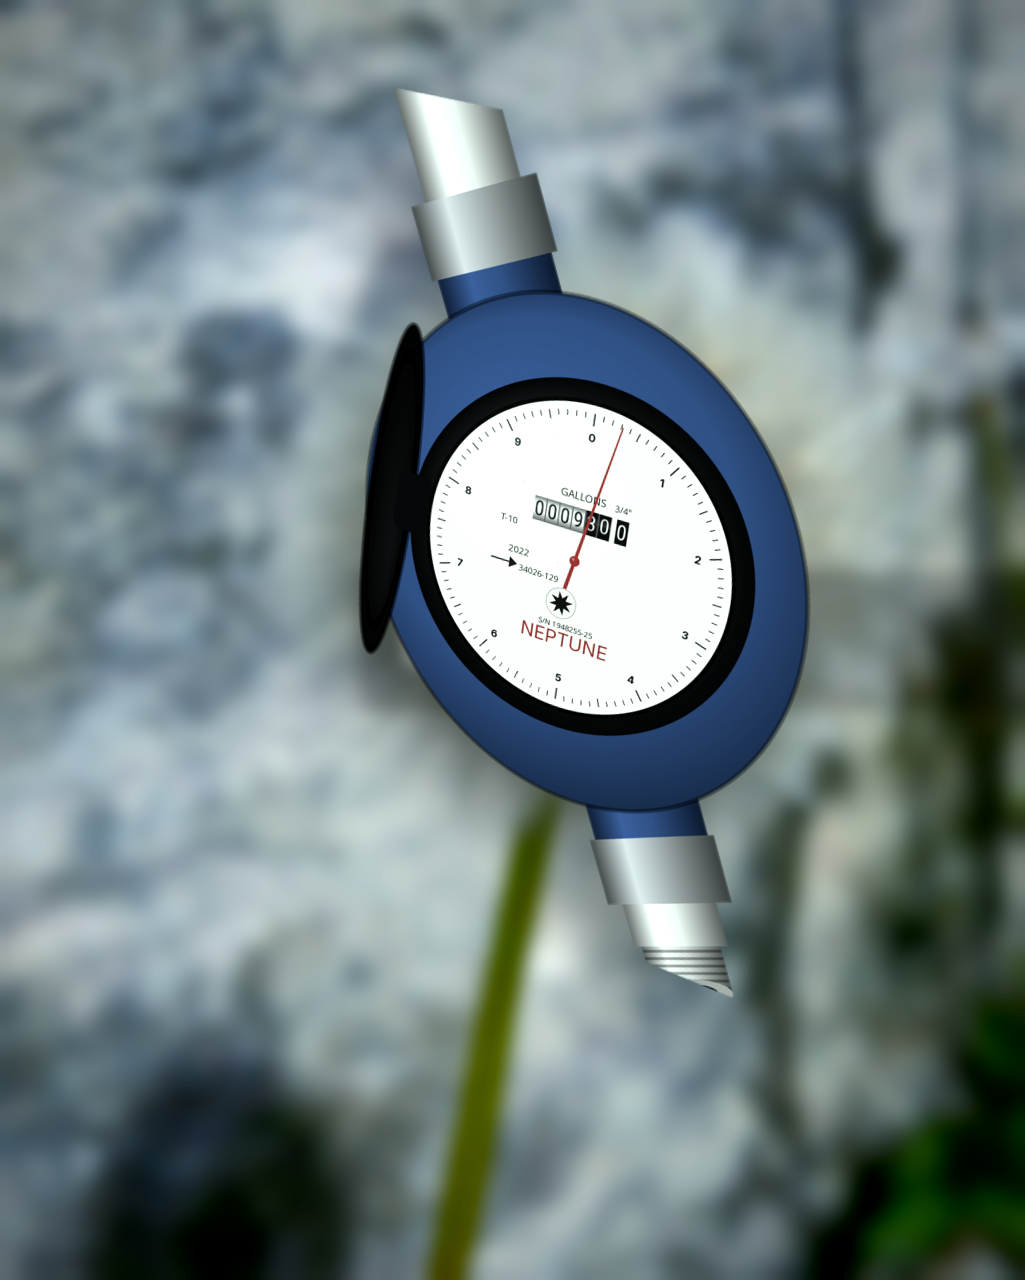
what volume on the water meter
9300.3 gal
